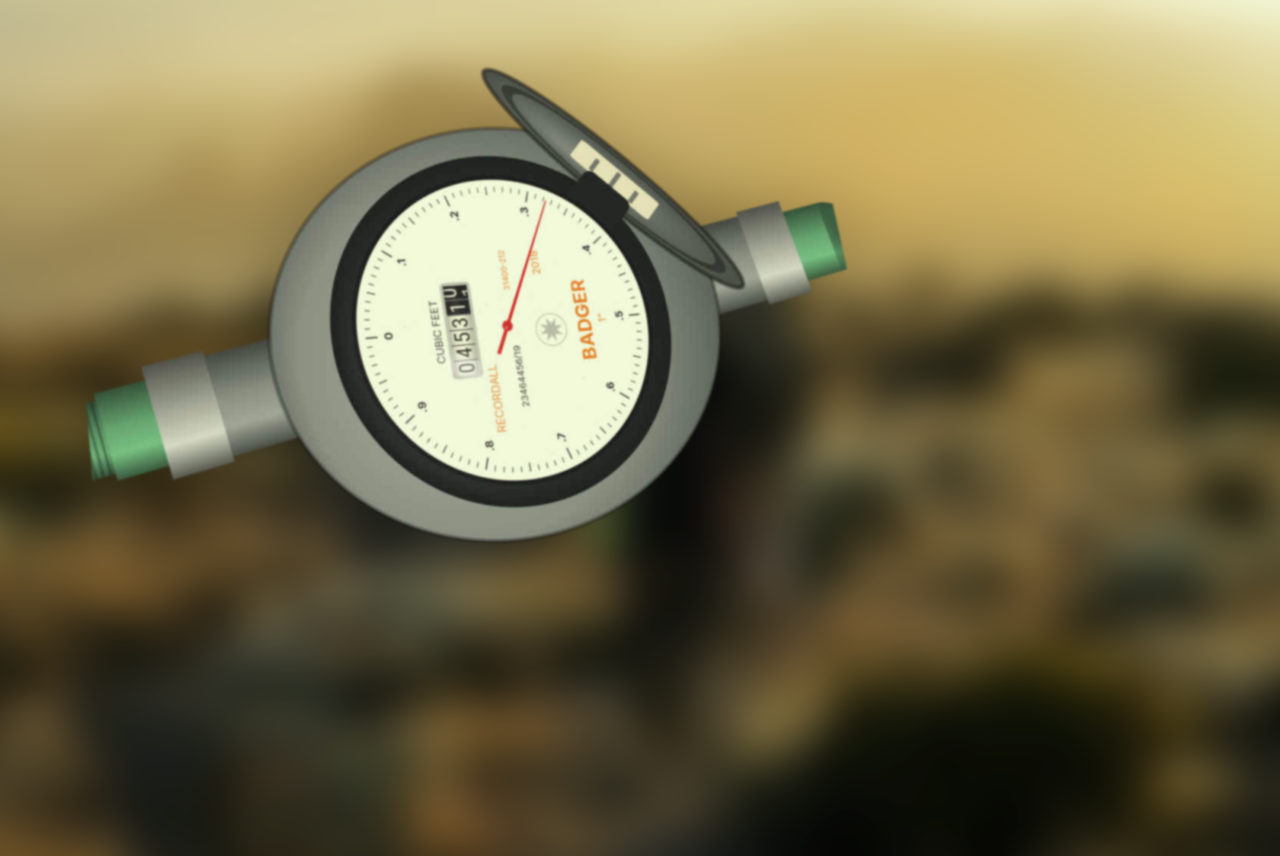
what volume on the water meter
45310.32 ft³
